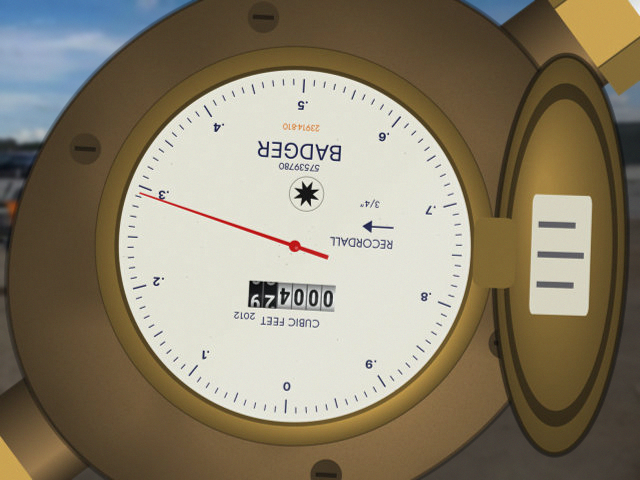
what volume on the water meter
429.29 ft³
